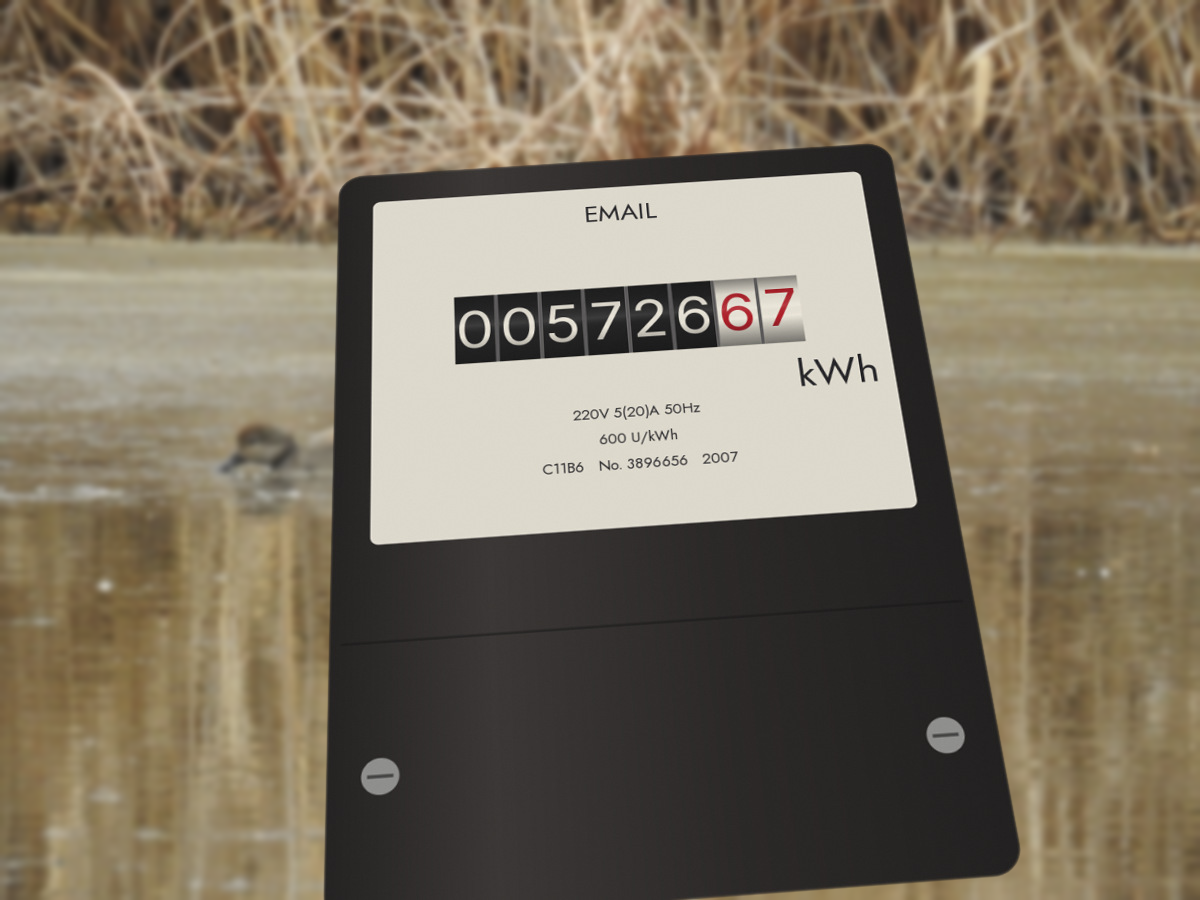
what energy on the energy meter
5726.67 kWh
